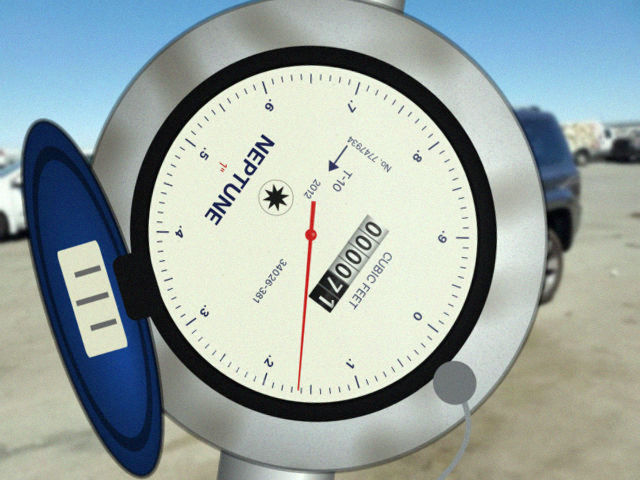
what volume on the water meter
71.16 ft³
